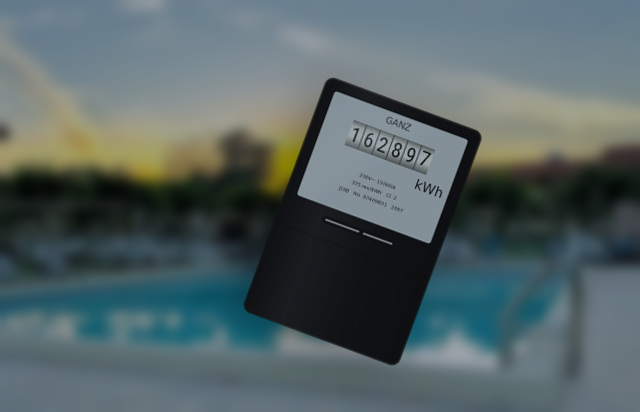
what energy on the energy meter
162897 kWh
